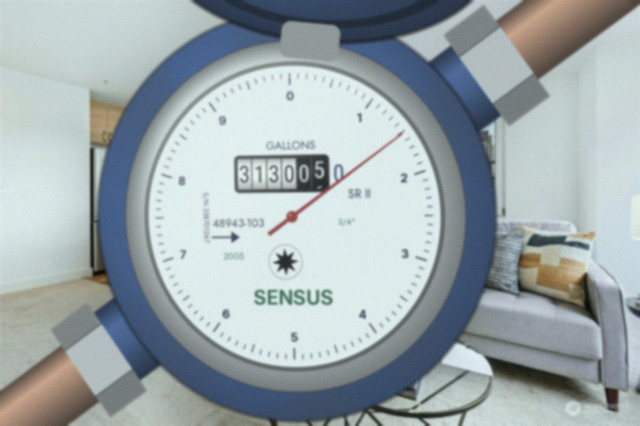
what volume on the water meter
3130051.5 gal
